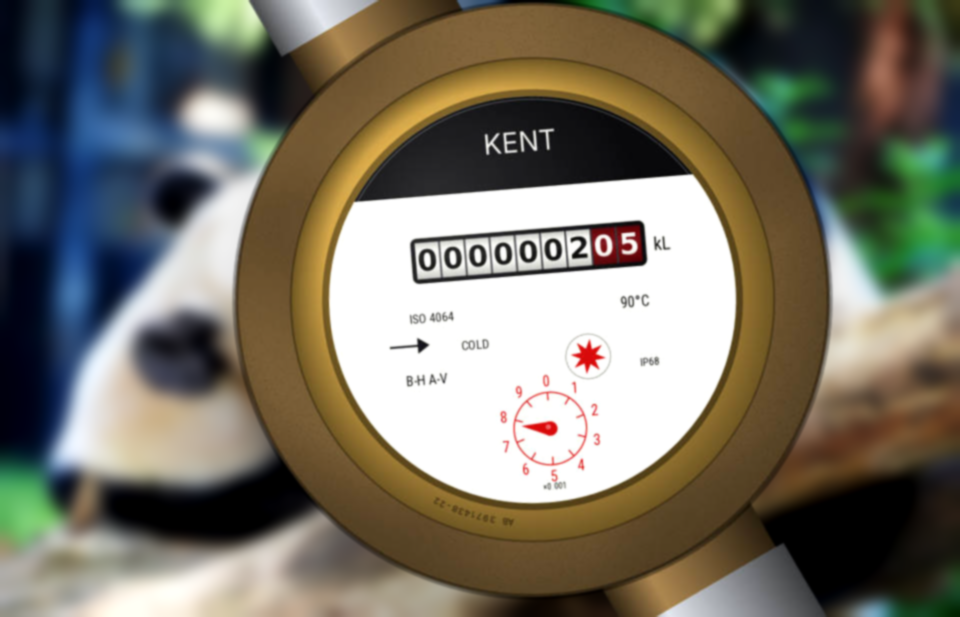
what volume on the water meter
2.057 kL
